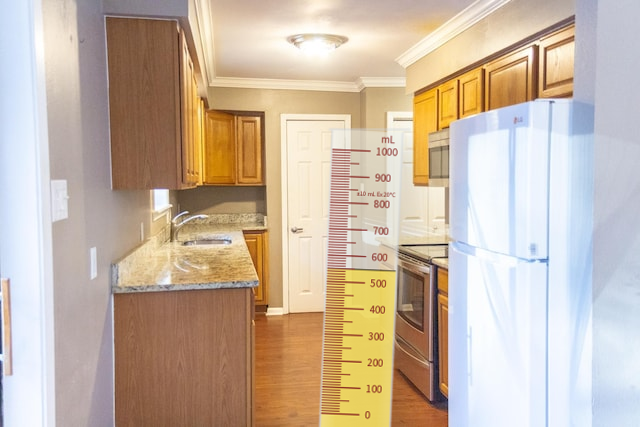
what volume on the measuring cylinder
550 mL
